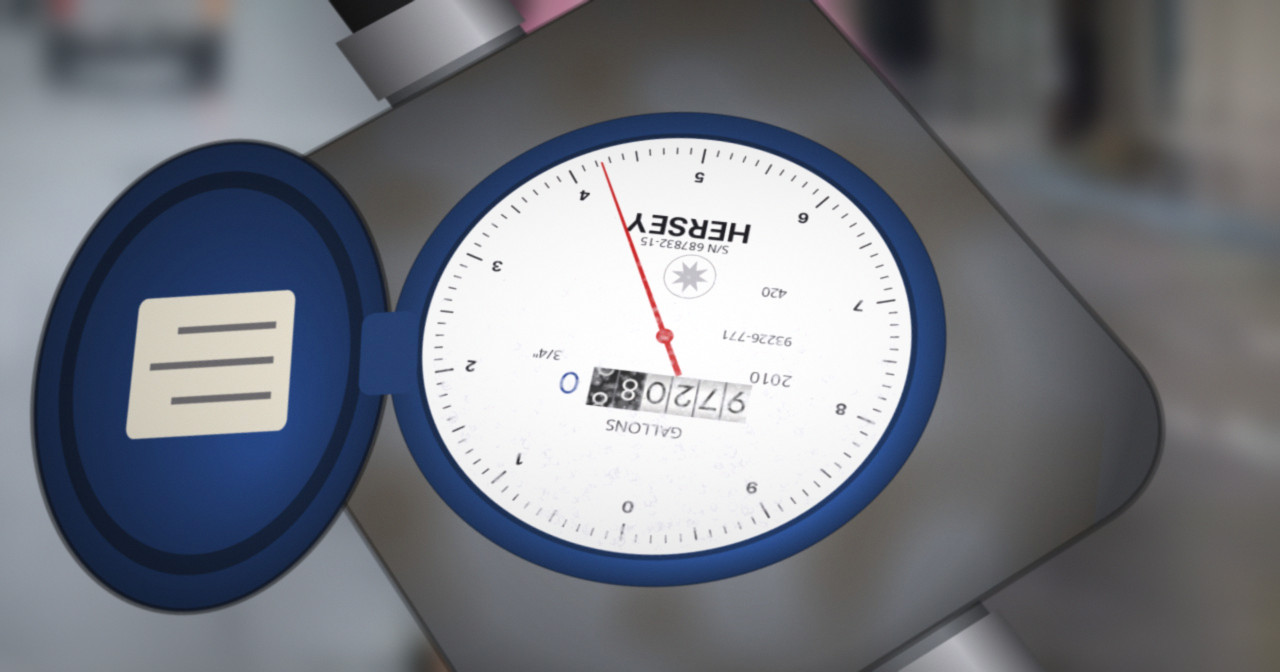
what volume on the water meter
9720884.2 gal
